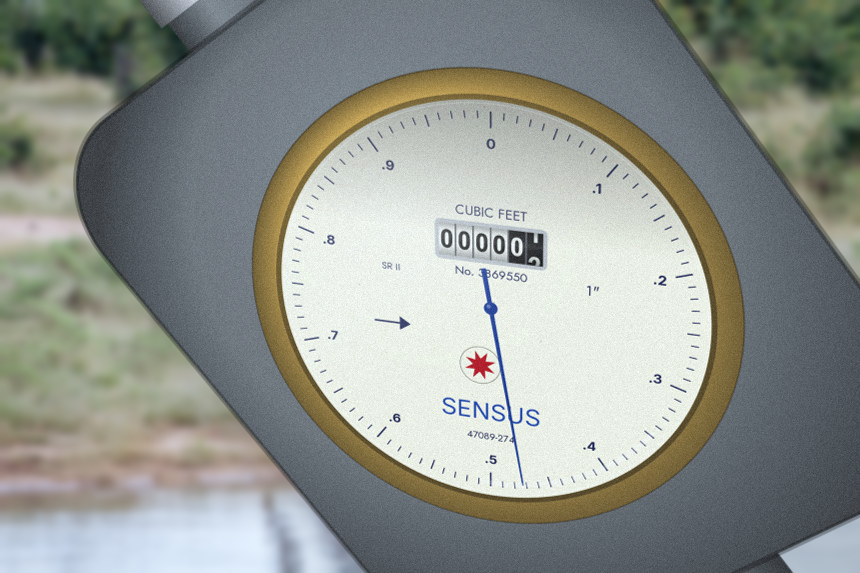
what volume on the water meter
1.47 ft³
